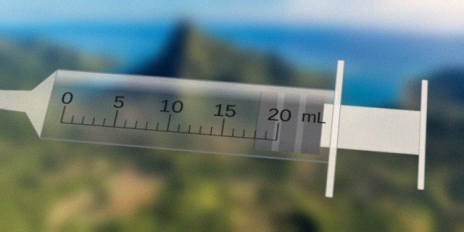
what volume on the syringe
18 mL
